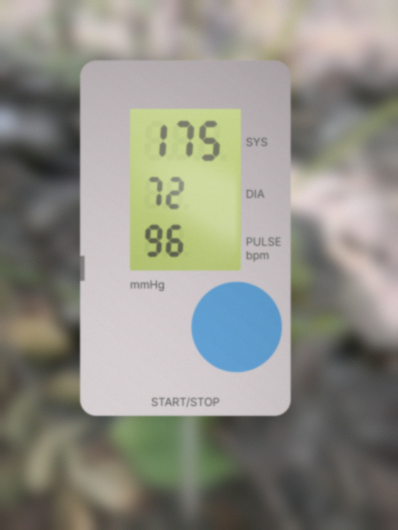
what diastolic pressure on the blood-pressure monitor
72 mmHg
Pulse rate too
96 bpm
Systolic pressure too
175 mmHg
